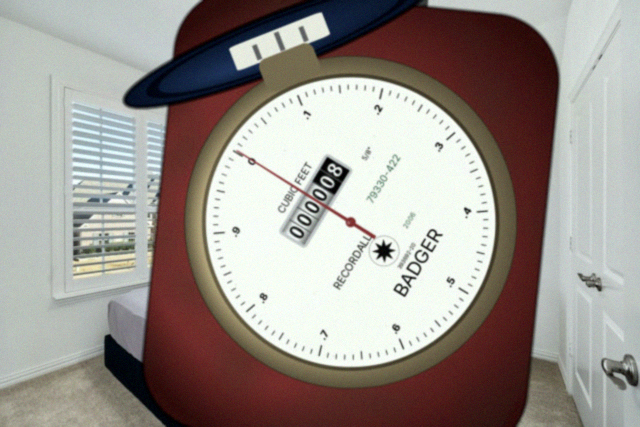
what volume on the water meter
8.00 ft³
